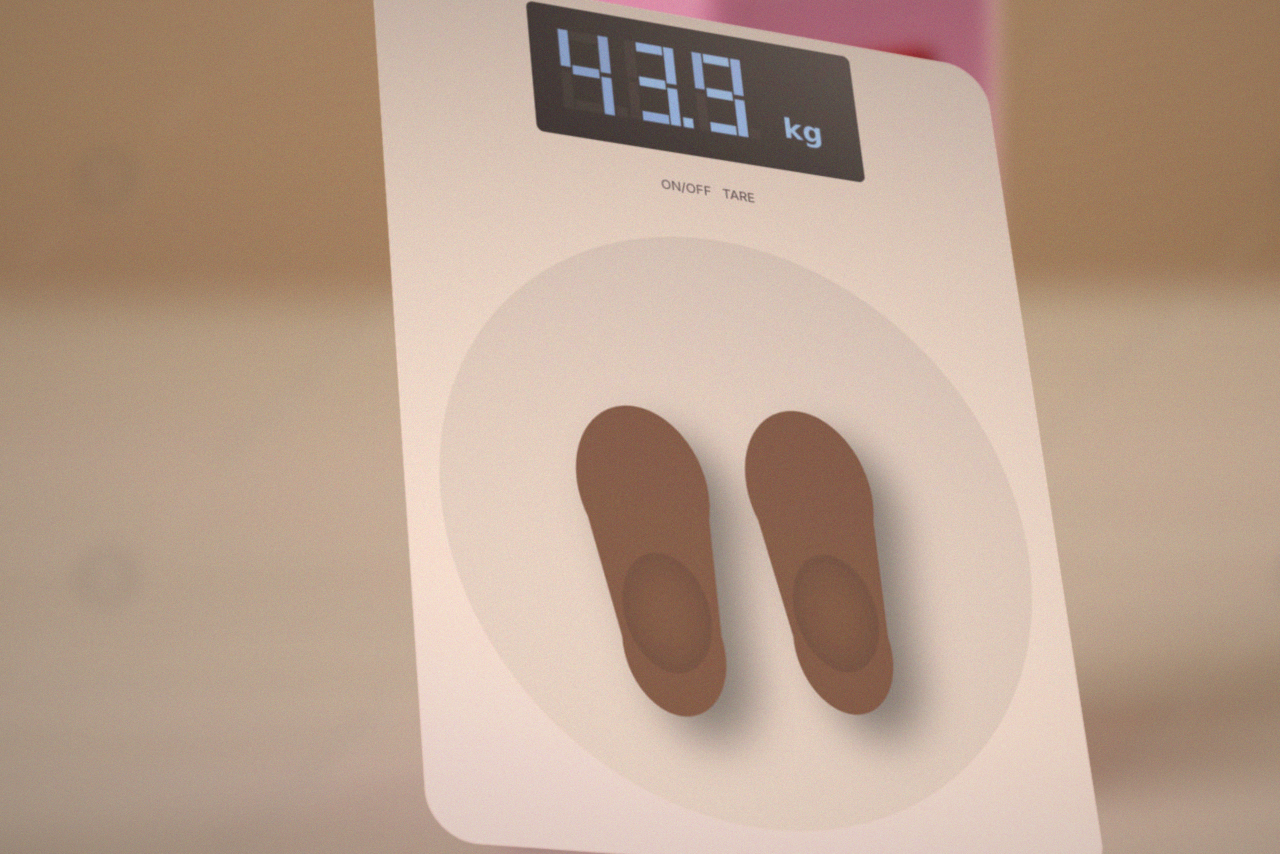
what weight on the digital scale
43.9 kg
